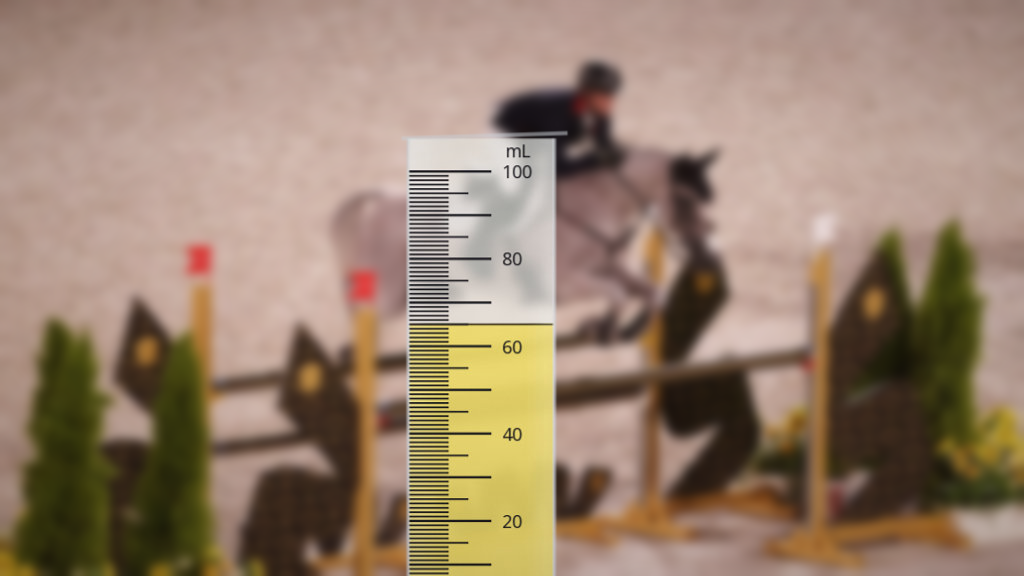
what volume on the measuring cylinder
65 mL
